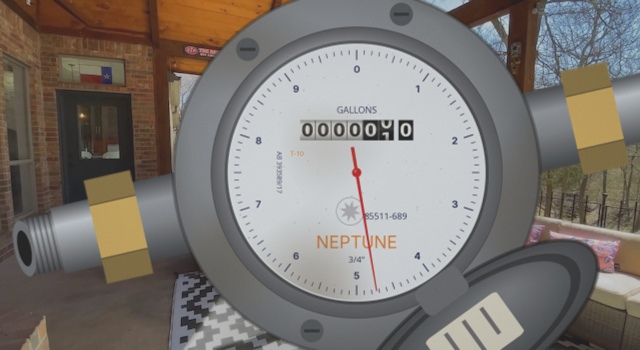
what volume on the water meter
4.7 gal
